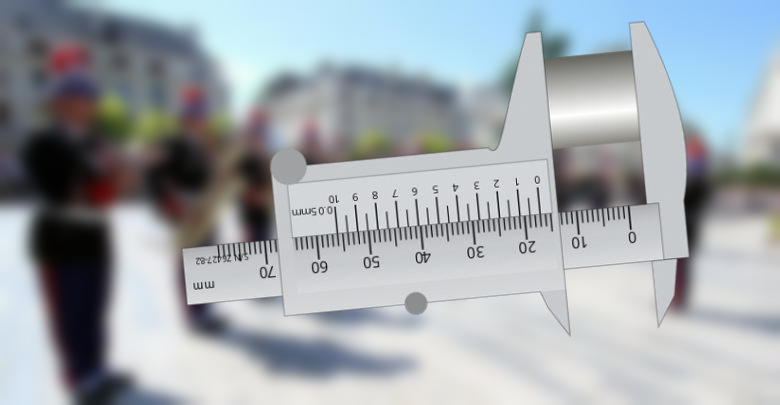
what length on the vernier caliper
17.0 mm
